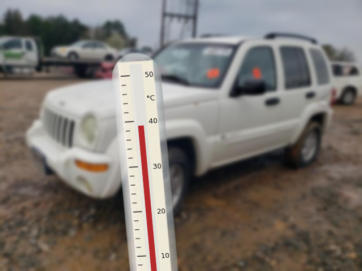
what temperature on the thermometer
39 °C
